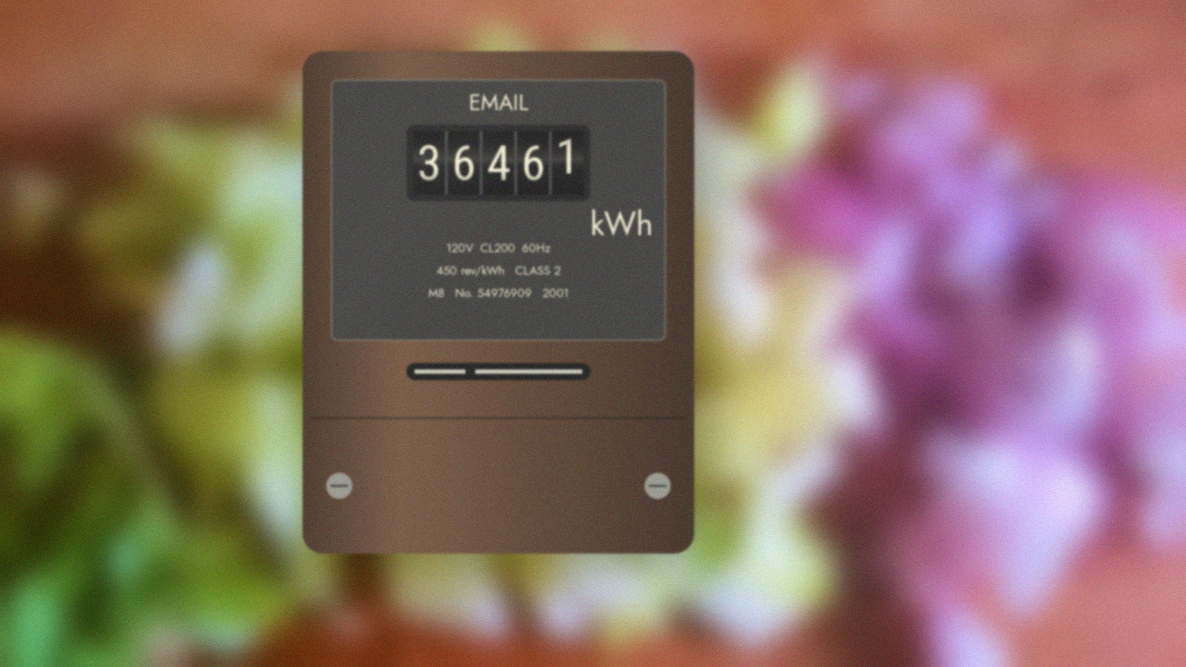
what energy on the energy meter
36461 kWh
